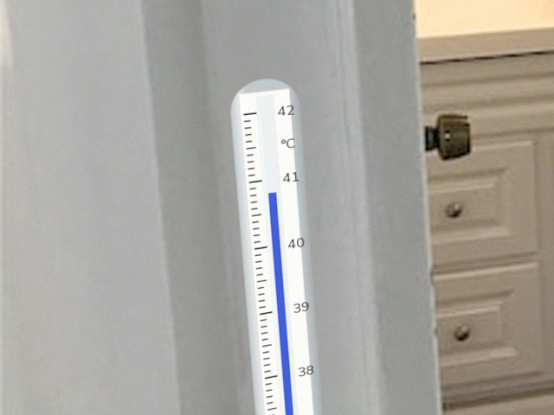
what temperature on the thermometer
40.8 °C
